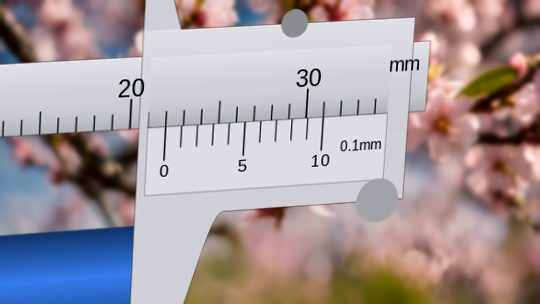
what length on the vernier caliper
22.0 mm
